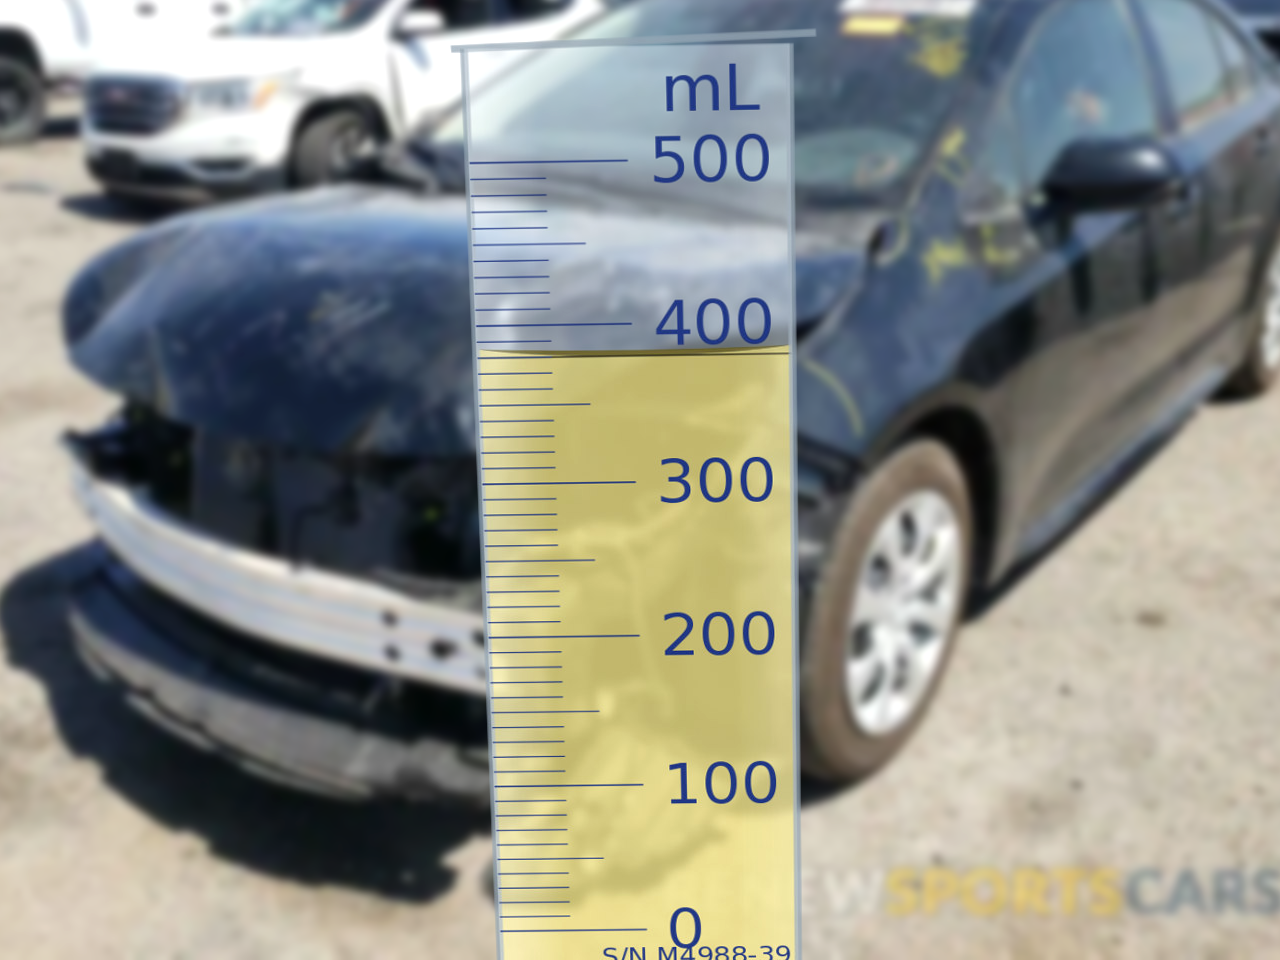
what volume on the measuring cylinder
380 mL
